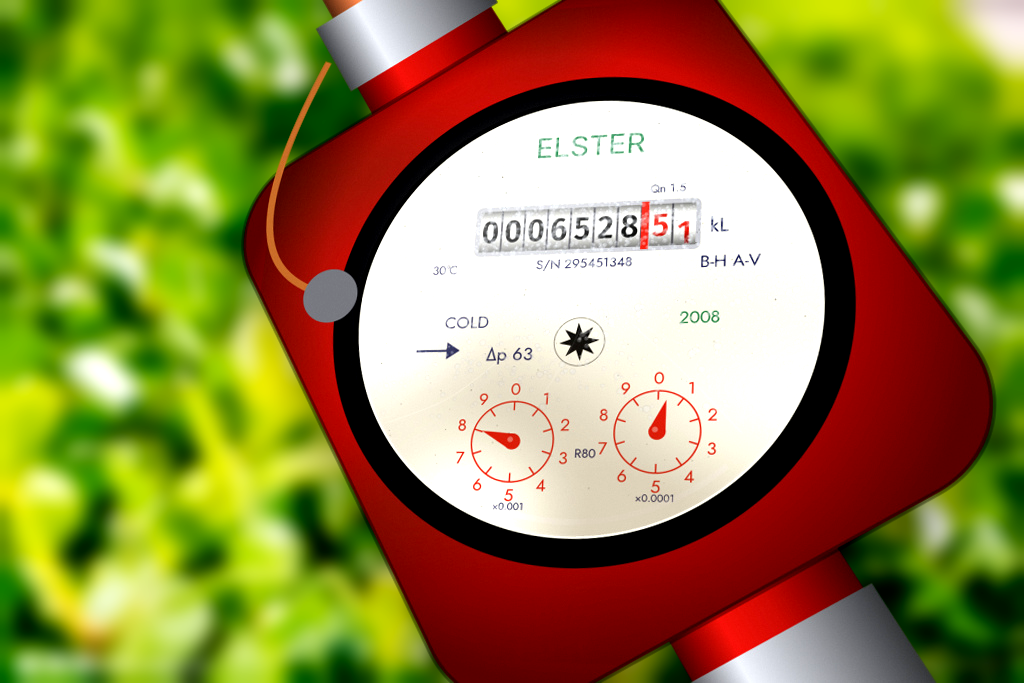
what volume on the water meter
6528.5080 kL
